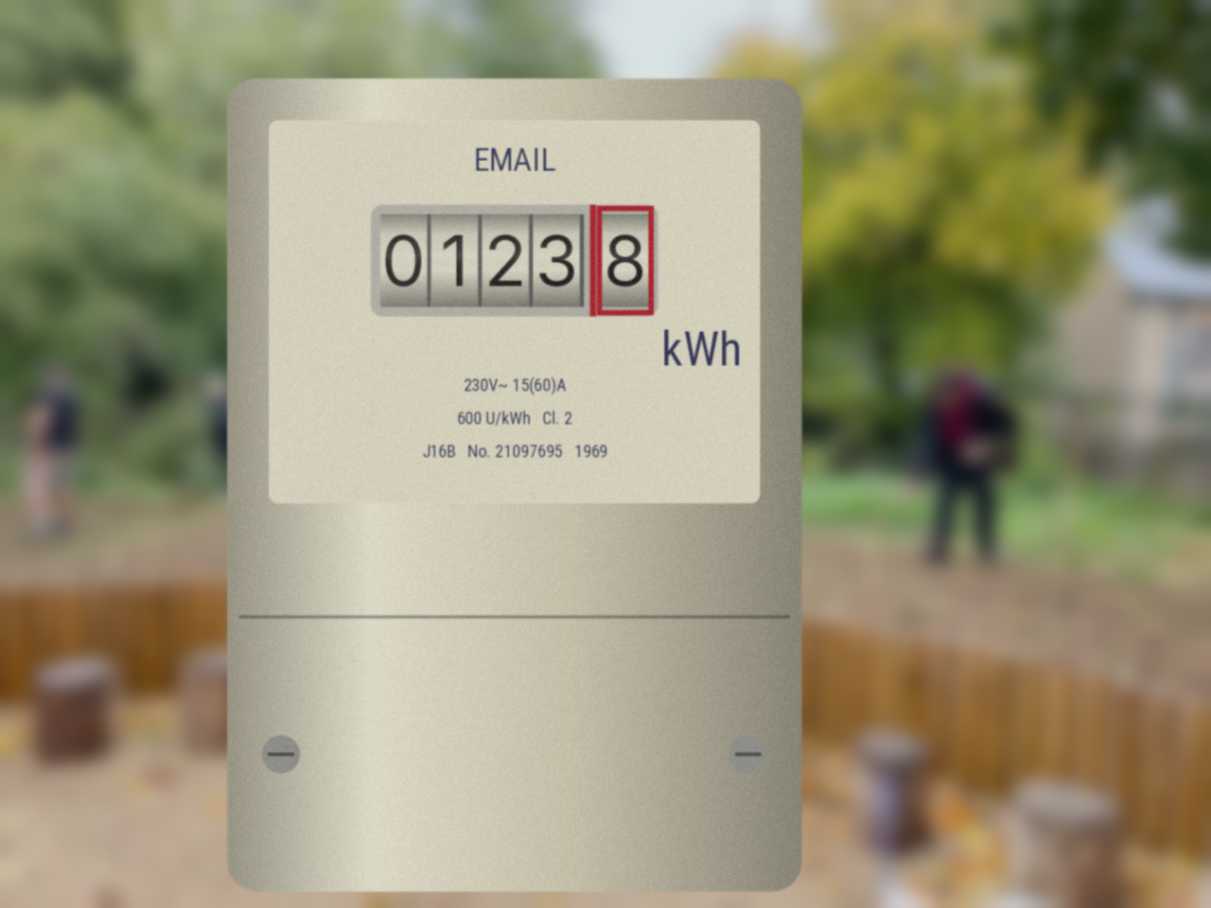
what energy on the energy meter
123.8 kWh
